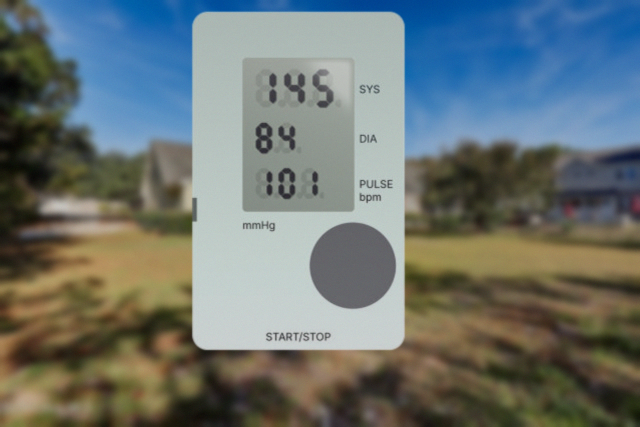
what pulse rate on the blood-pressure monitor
101 bpm
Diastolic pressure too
84 mmHg
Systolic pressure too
145 mmHg
